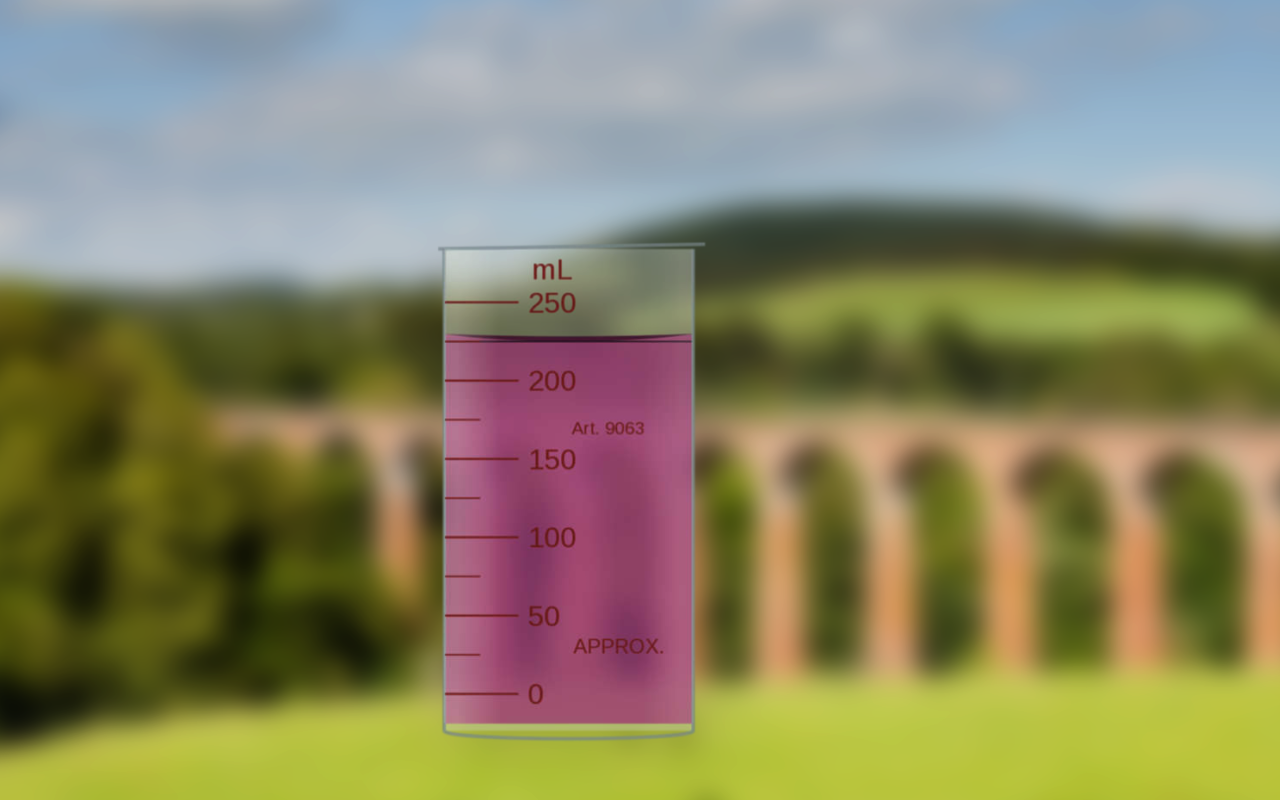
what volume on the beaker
225 mL
